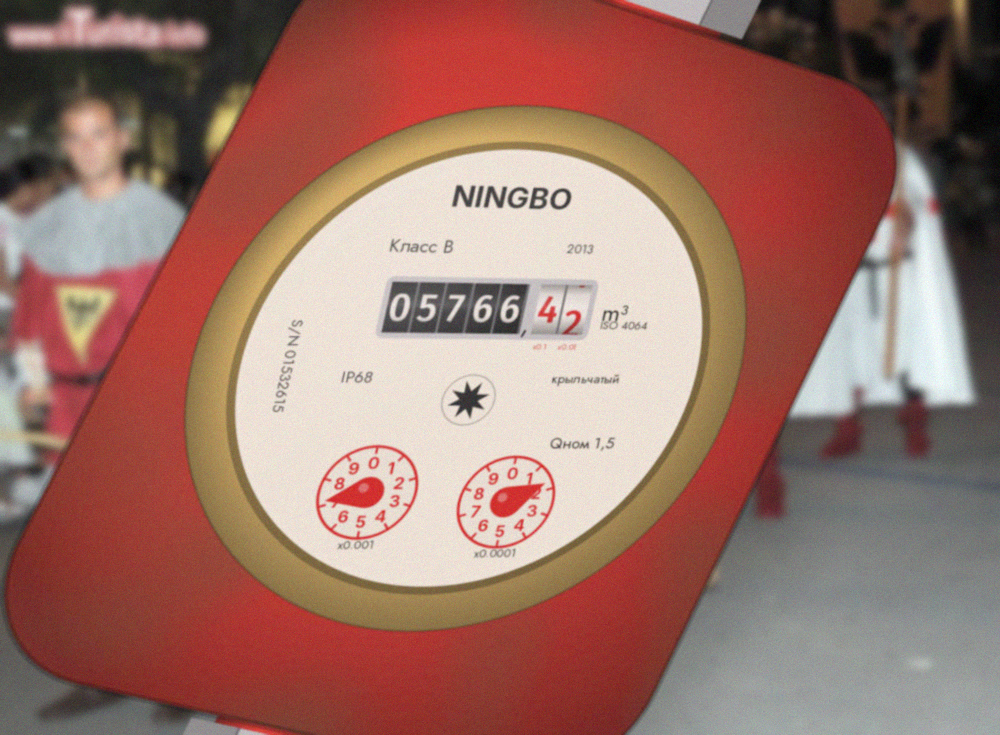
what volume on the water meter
5766.4171 m³
